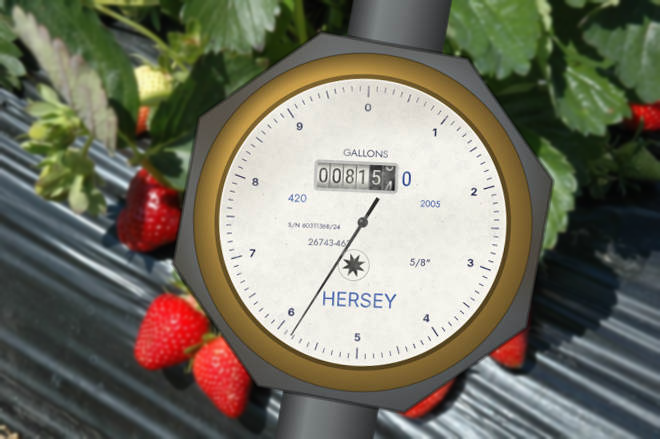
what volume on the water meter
81535.8 gal
